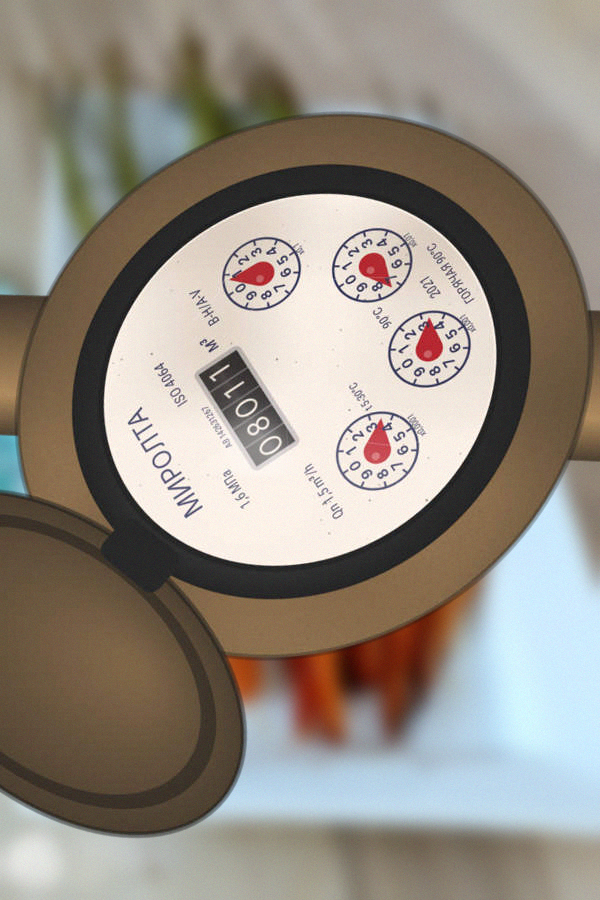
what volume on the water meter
8011.0733 m³
